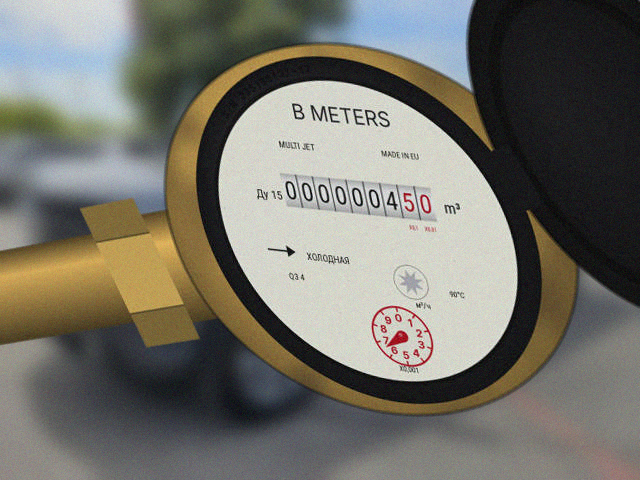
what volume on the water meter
4.506 m³
